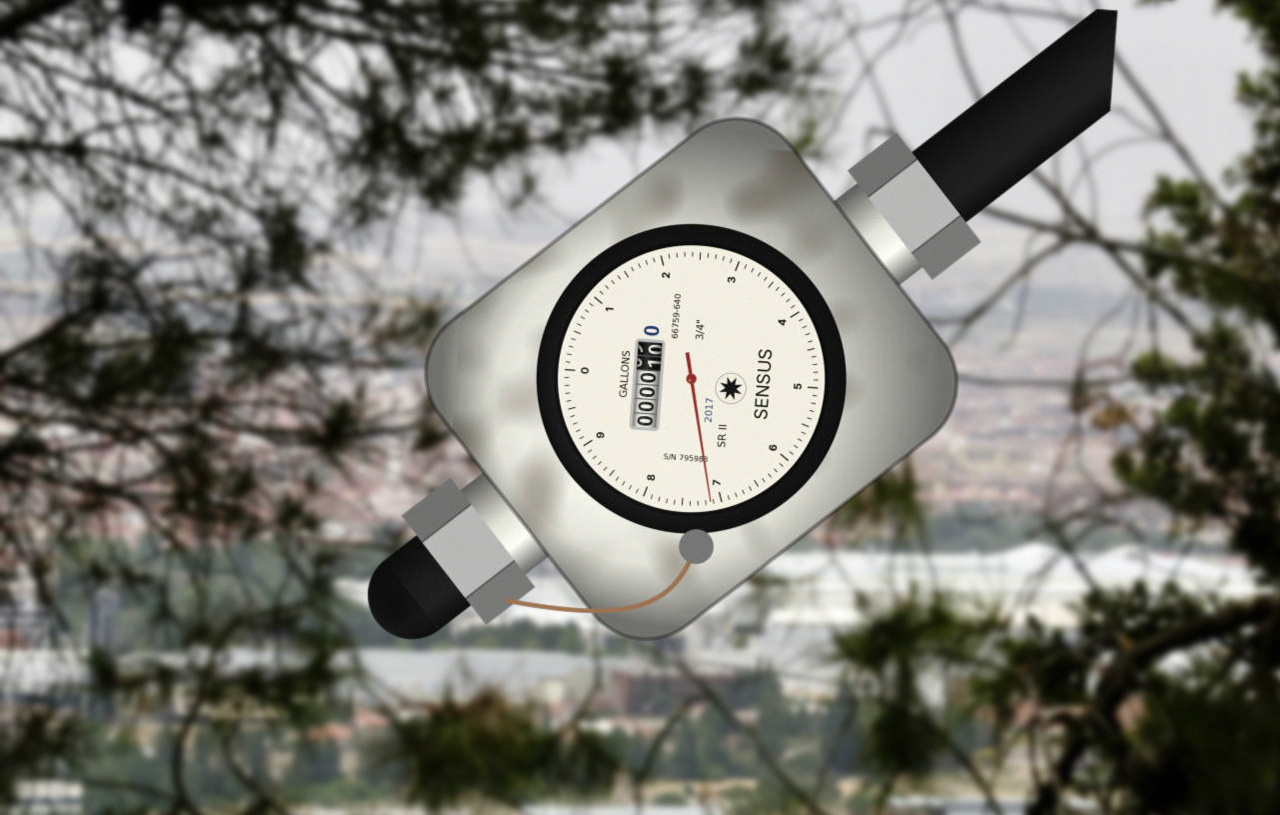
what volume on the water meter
97.1 gal
